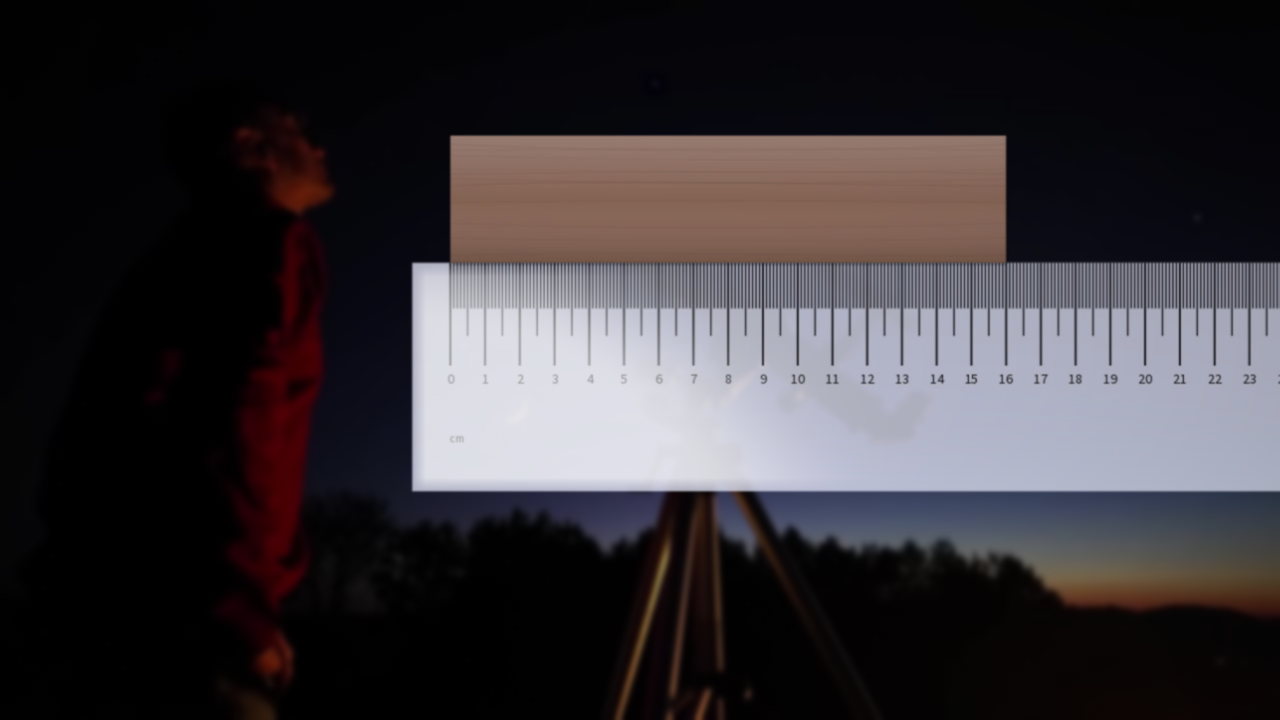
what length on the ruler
16 cm
